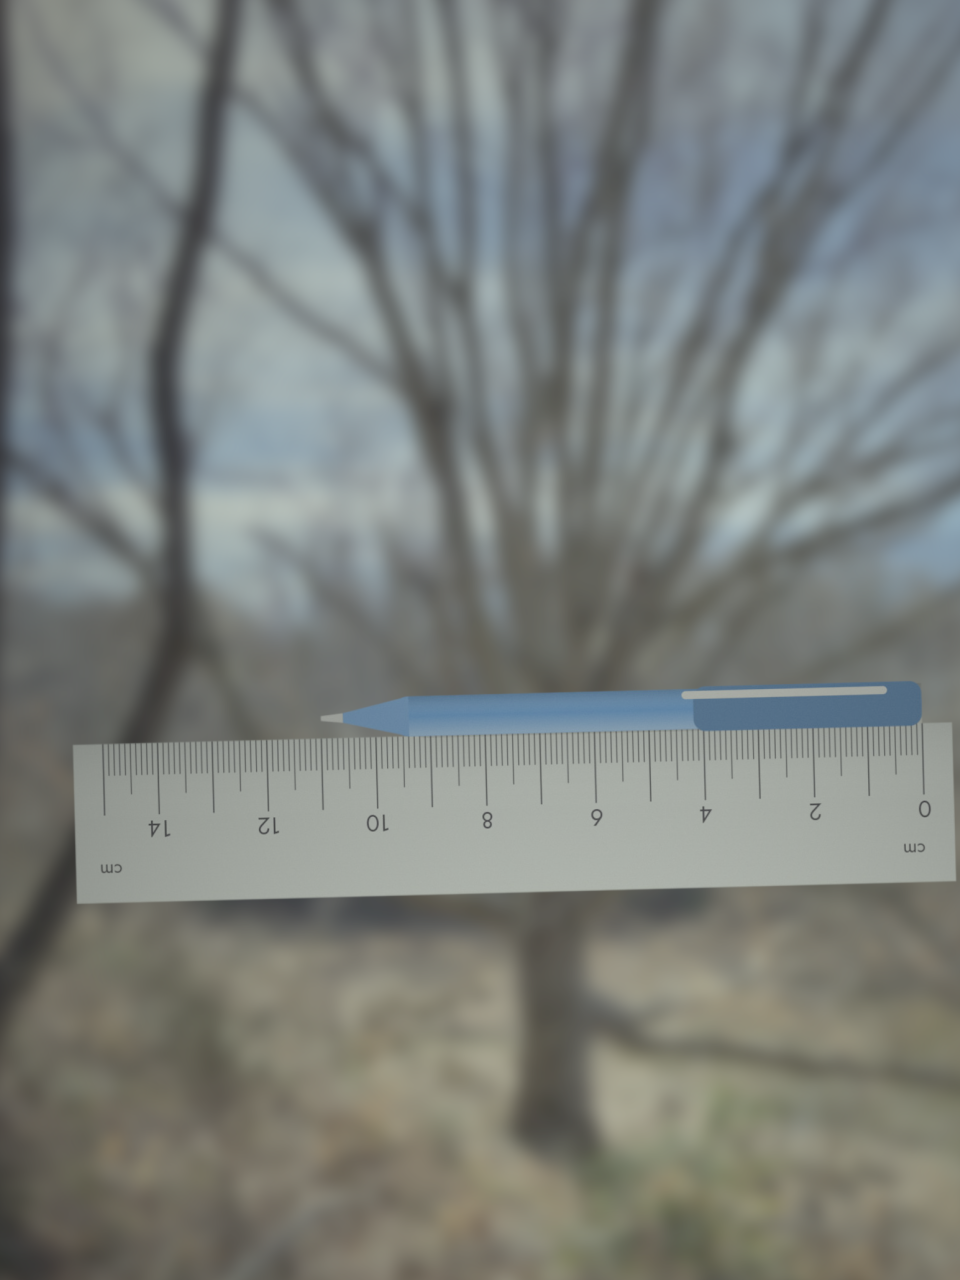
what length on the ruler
11 cm
